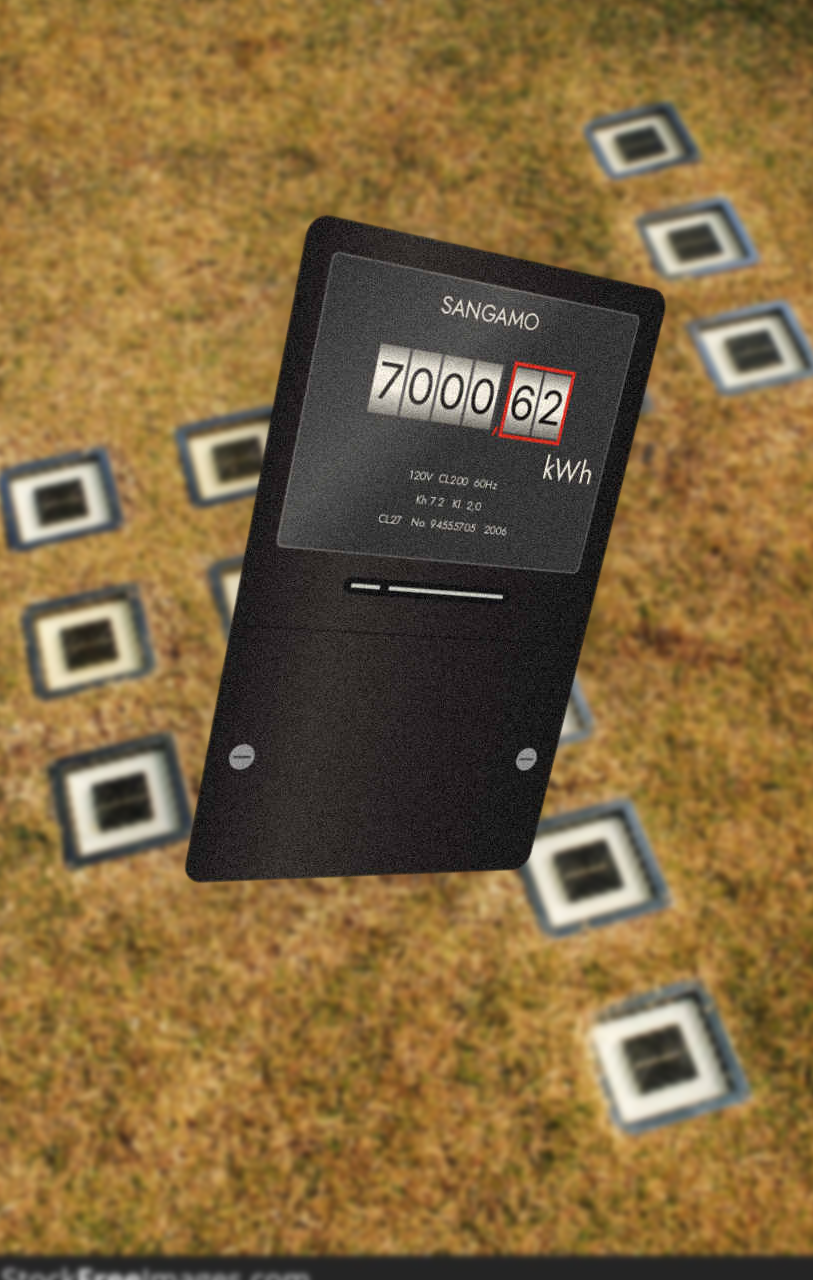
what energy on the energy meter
7000.62 kWh
